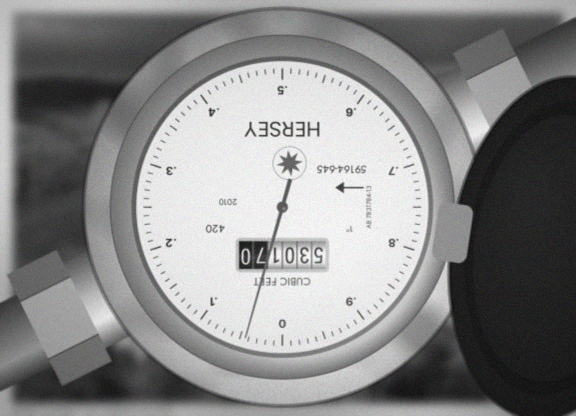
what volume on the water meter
530170.04 ft³
